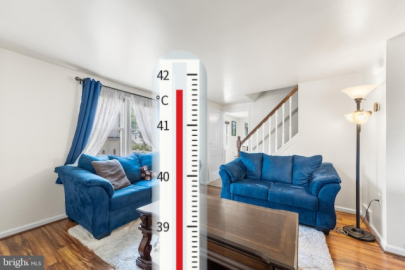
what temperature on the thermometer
41.7 °C
